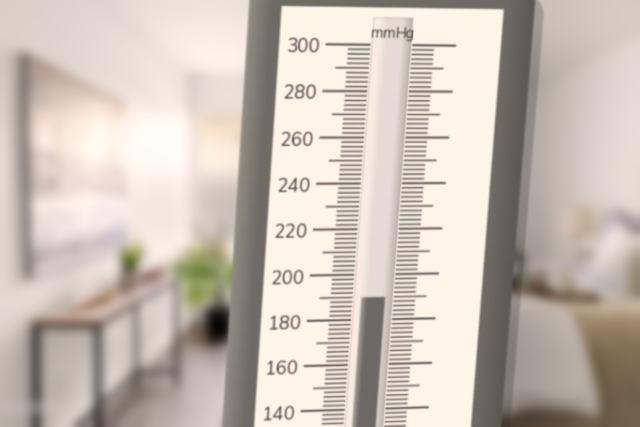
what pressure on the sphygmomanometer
190 mmHg
